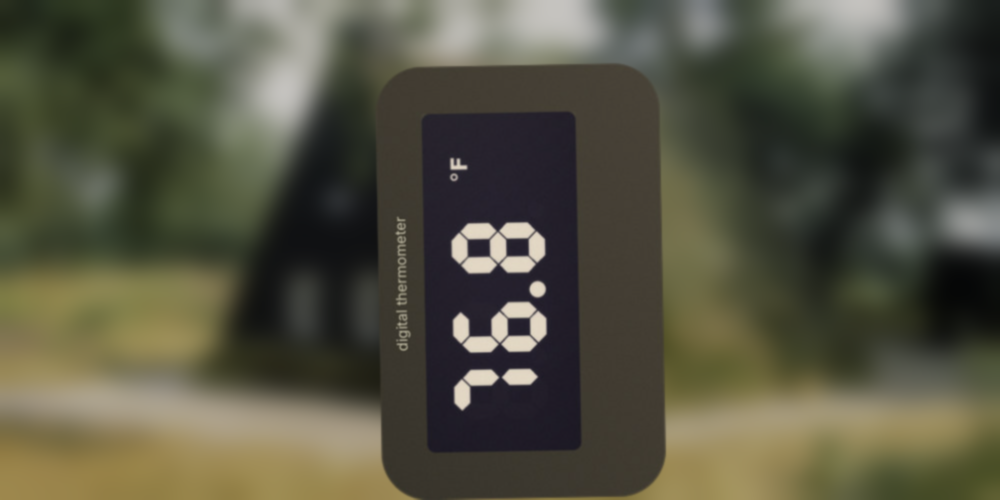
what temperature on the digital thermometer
76.8 °F
